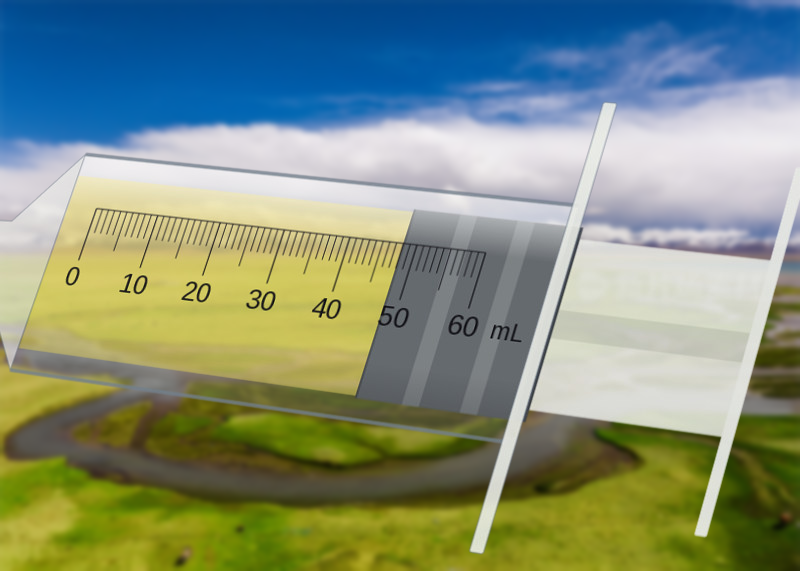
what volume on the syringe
48 mL
